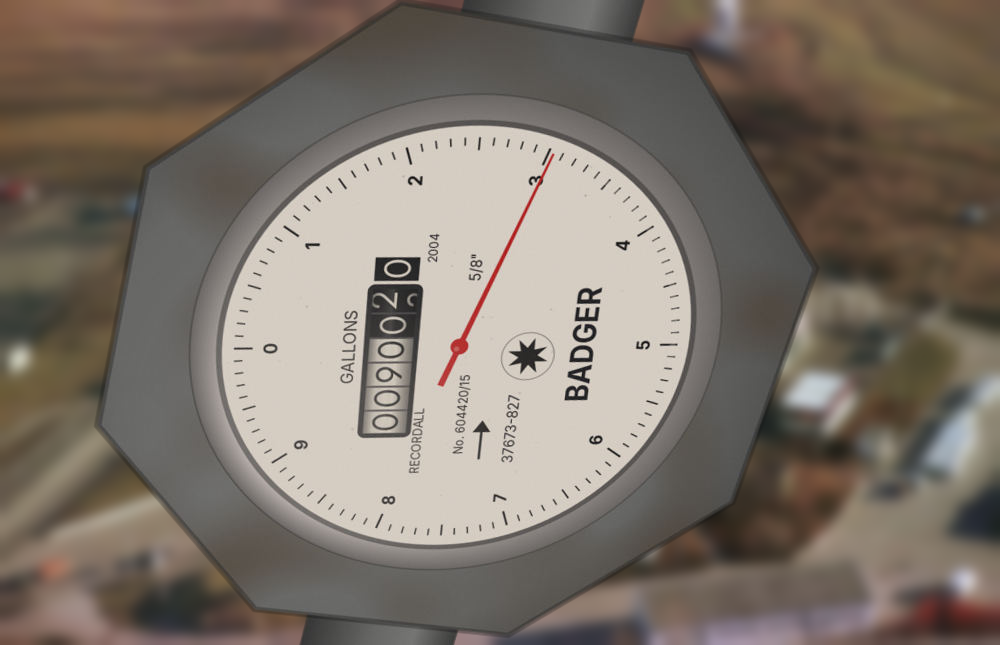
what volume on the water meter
90023.0 gal
